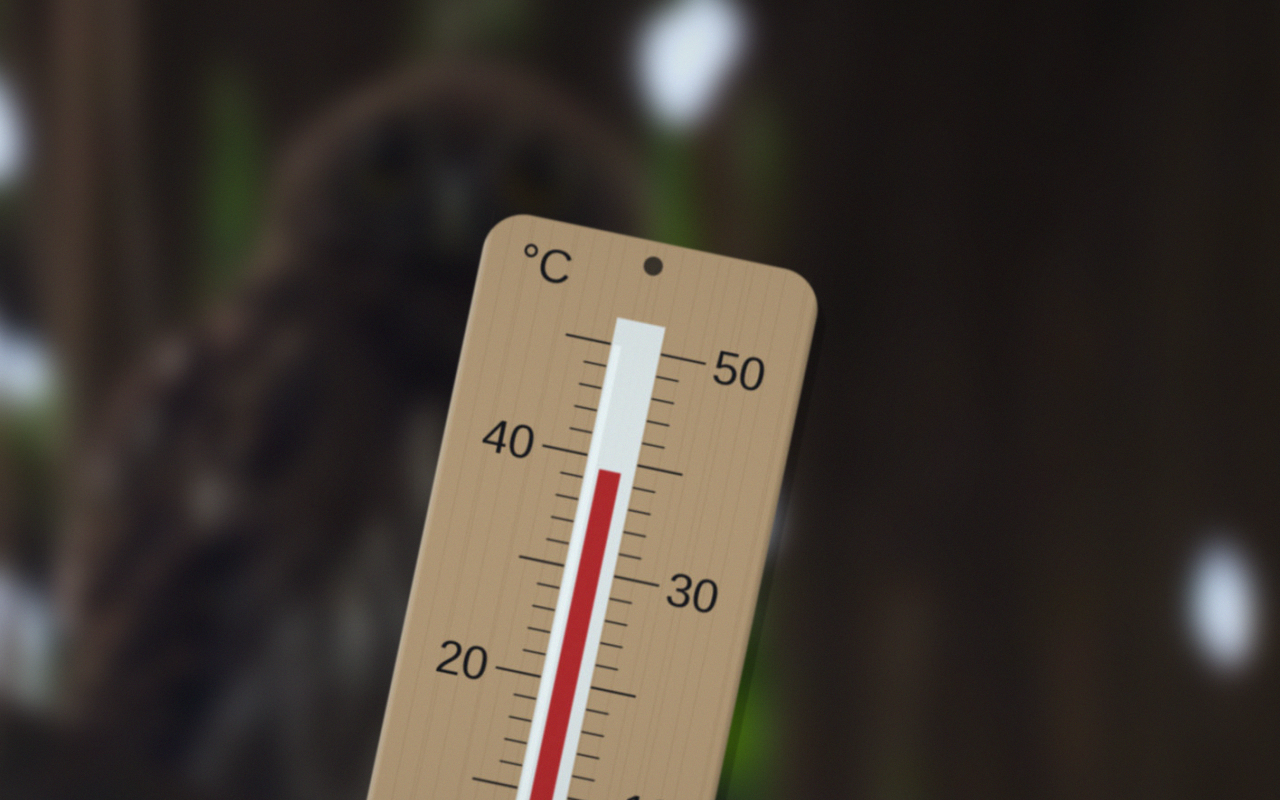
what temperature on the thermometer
39 °C
